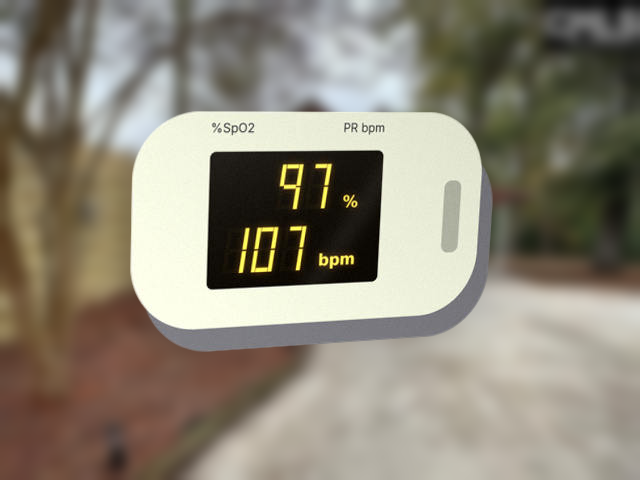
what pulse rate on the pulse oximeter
107 bpm
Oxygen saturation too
97 %
